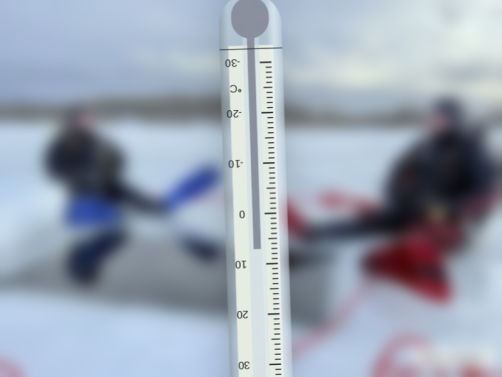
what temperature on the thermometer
7 °C
